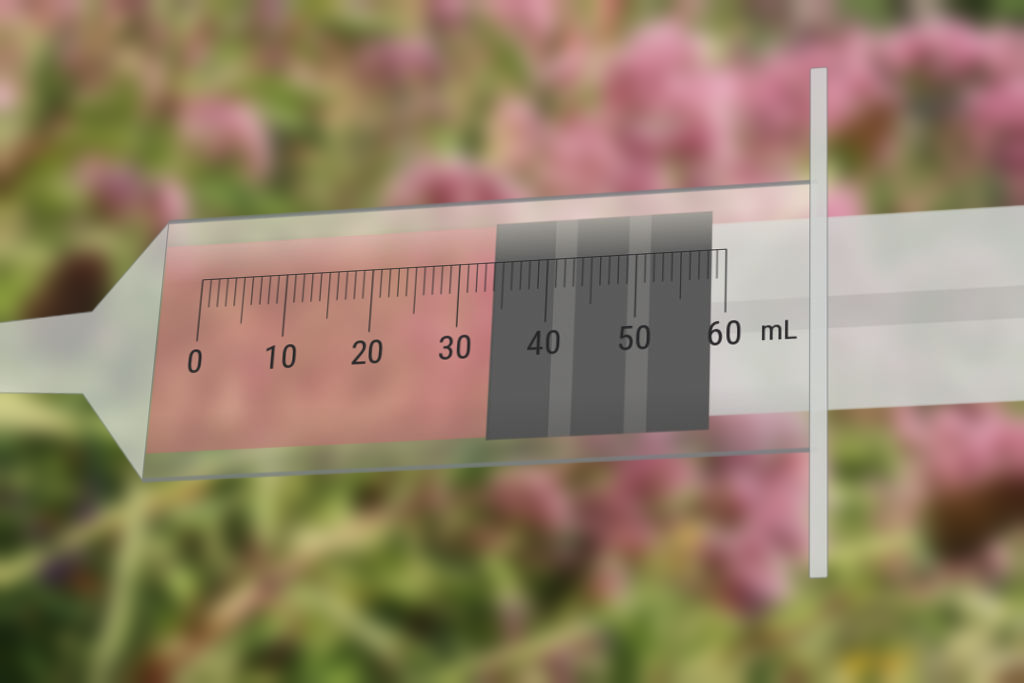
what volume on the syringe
34 mL
